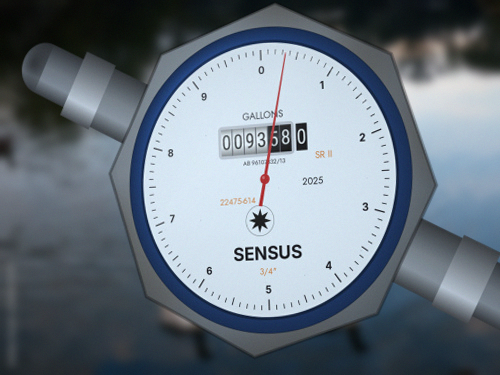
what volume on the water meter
93580.3 gal
